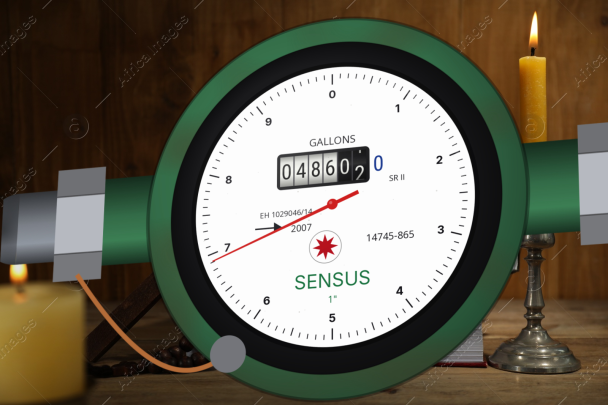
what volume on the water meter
486016.9 gal
